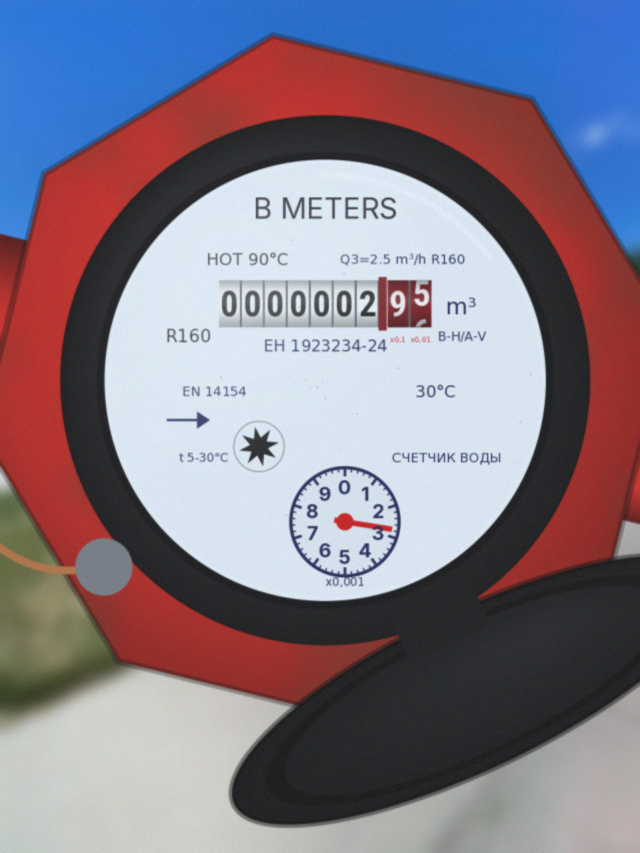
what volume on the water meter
2.952 m³
